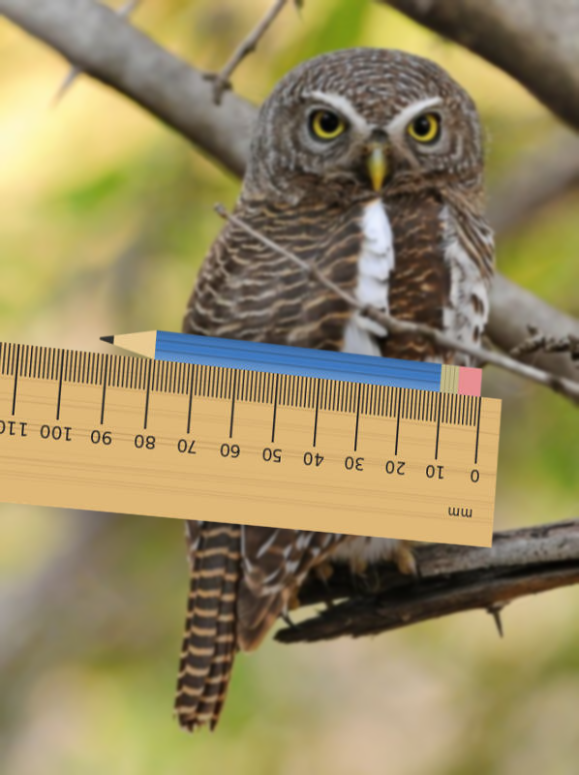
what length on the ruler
92 mm
